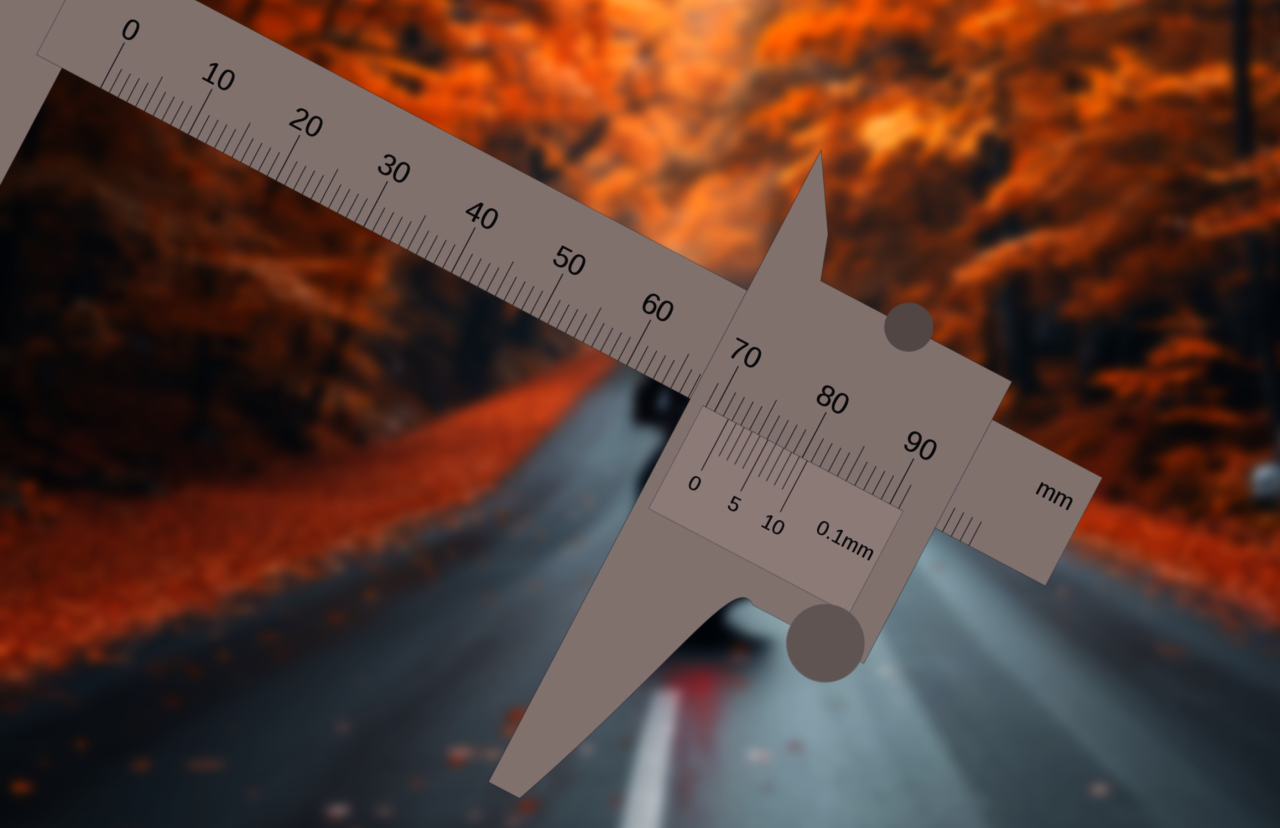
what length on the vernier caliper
71.6 mm
